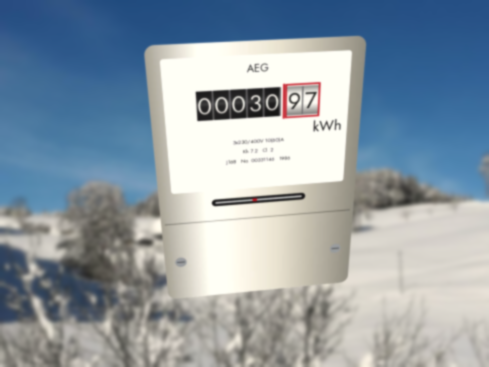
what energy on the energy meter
30.97 kWh
